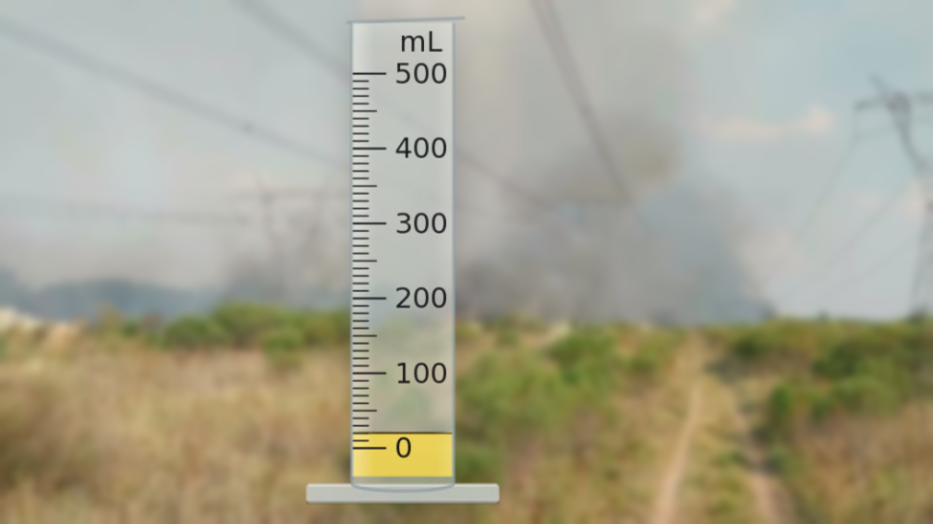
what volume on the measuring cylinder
20 mL
